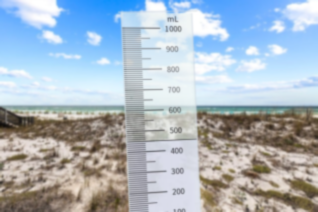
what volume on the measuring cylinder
450 mL
